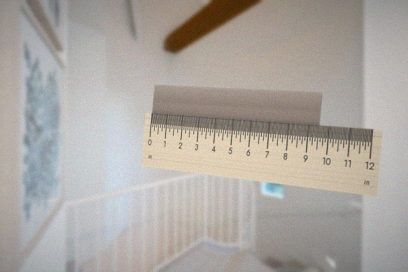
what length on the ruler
9.5 in
